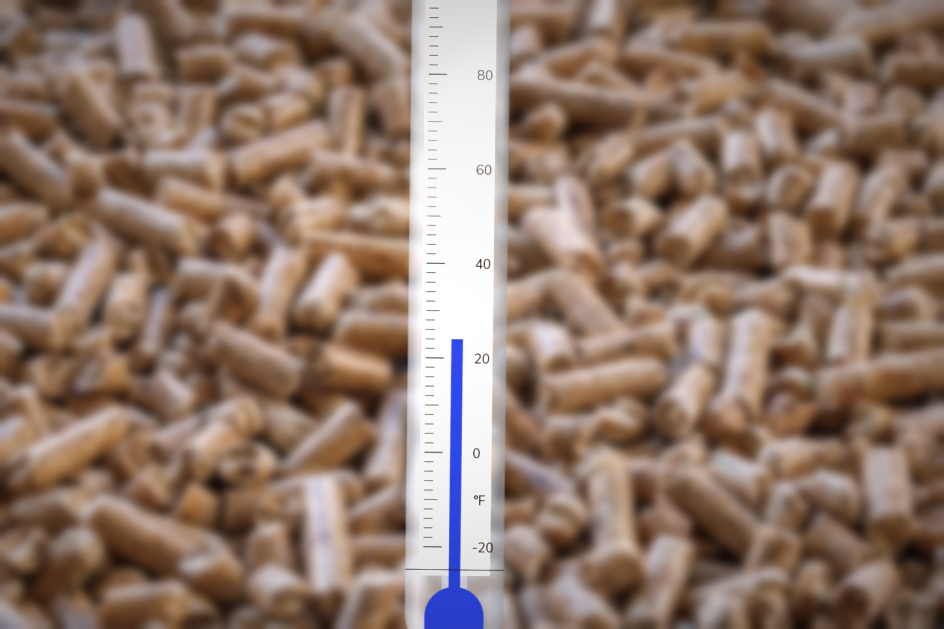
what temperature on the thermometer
24 °F
